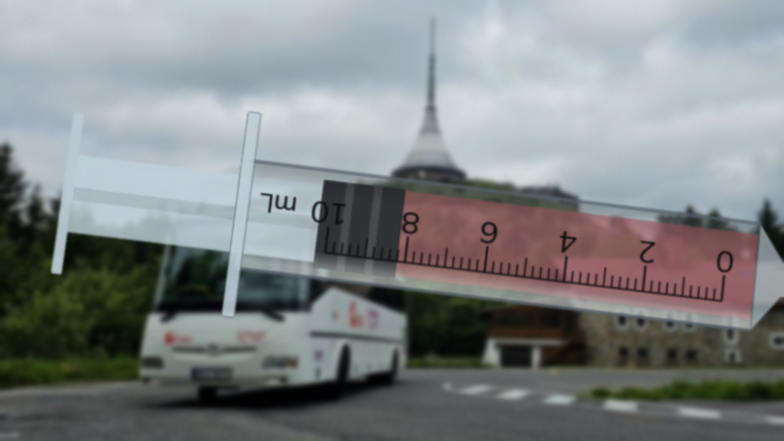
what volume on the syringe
8.2 mL
